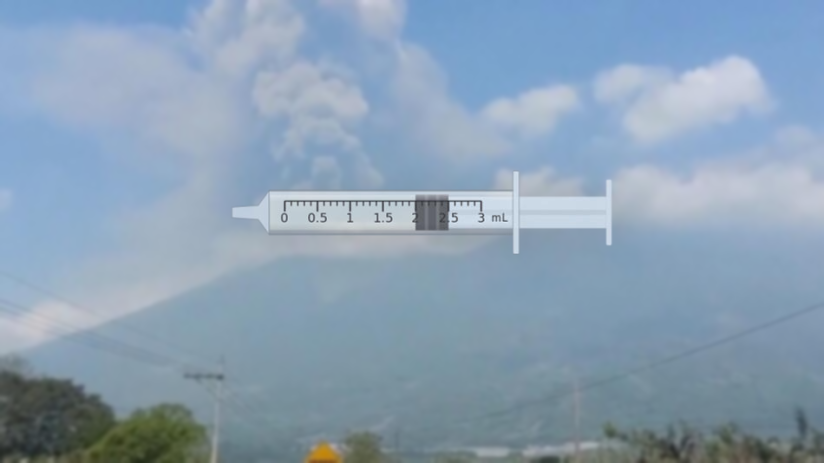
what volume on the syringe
2 mL
